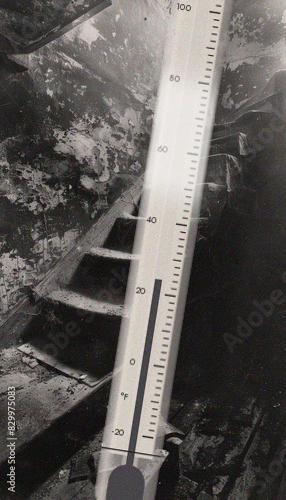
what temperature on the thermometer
24 °F
